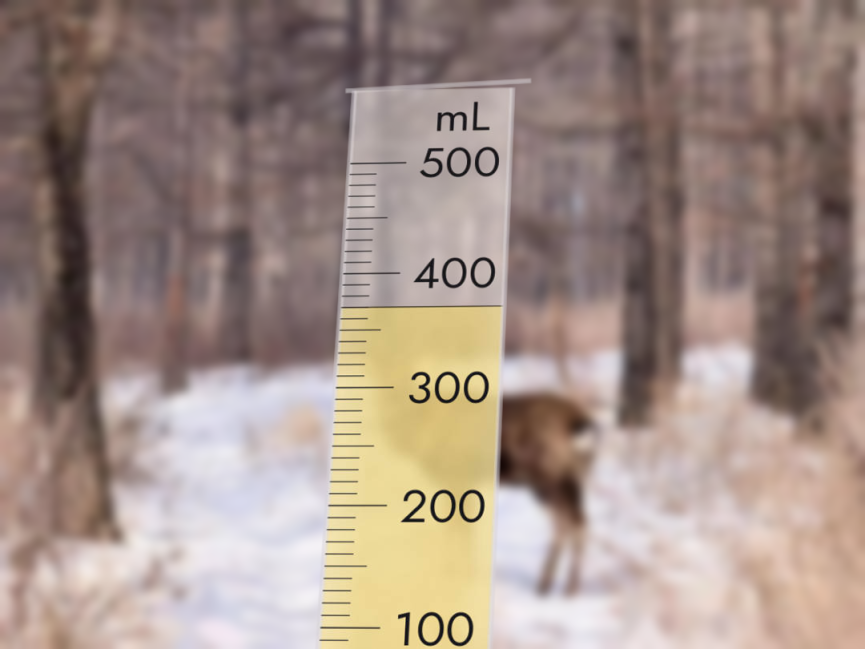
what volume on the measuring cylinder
370 mL
